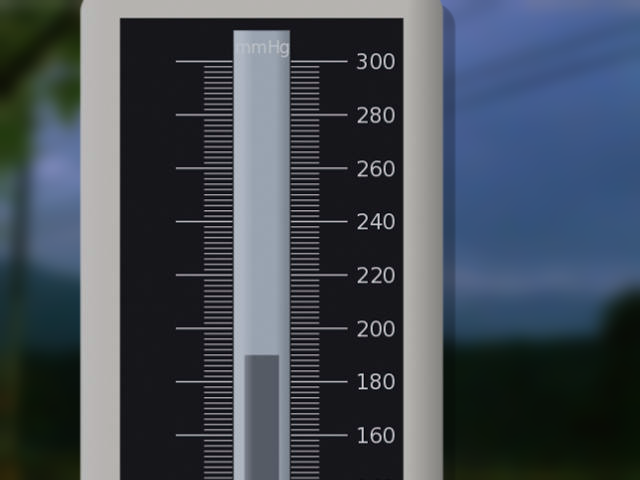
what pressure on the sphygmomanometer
190 mmHg
